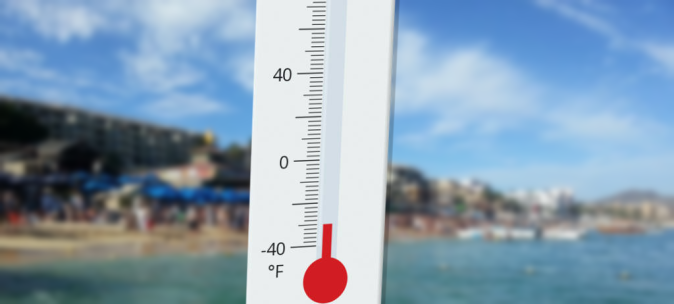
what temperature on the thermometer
-30 °F
